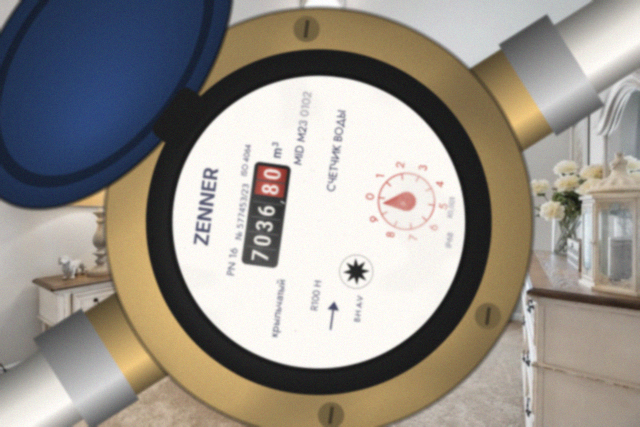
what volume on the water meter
7036.799 m³
